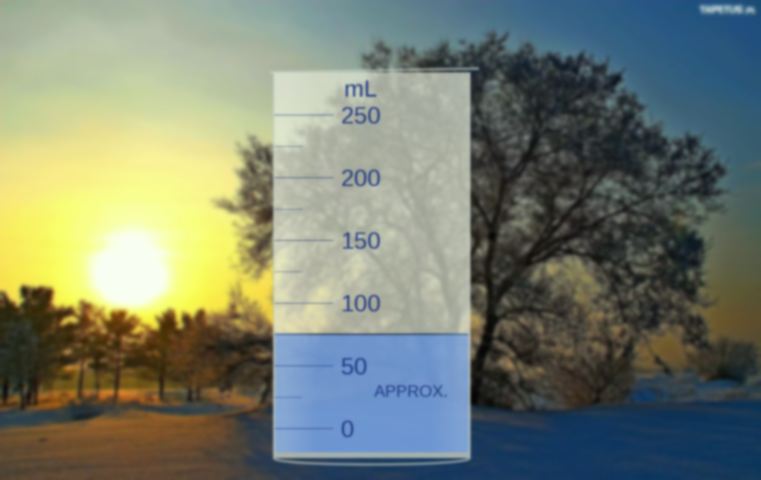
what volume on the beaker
75 mL
